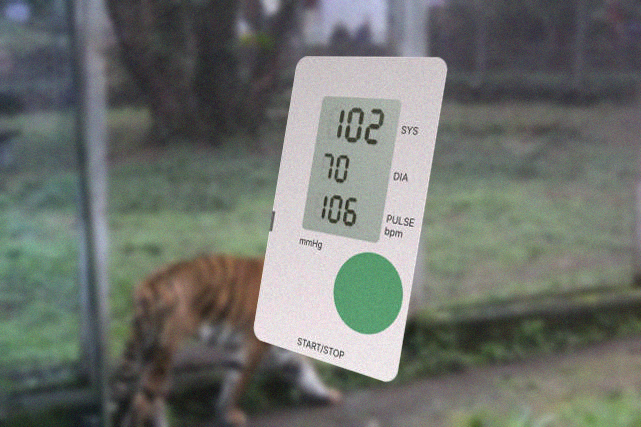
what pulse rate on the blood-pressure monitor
106 bpm
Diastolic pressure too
70 mmHg
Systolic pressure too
102 mmHg
